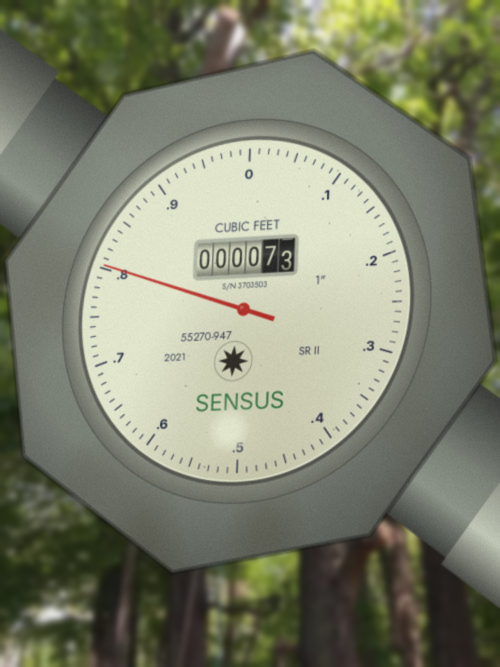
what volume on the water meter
72.80 ft³
